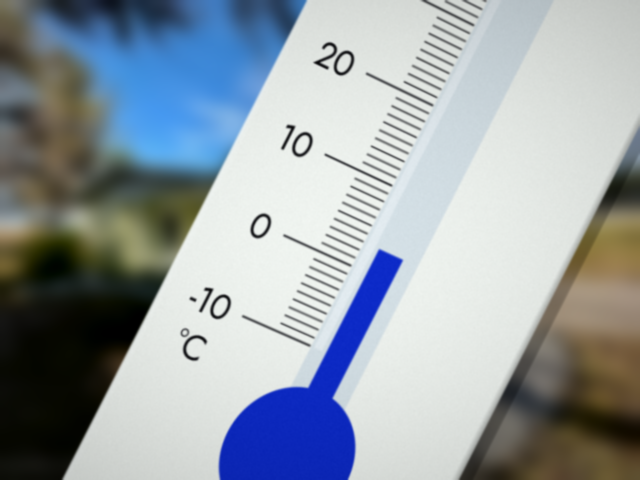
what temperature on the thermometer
3 °C
